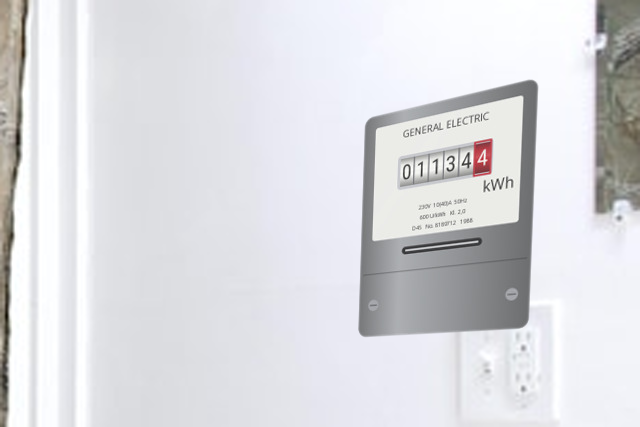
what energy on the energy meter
1134.4 kWh
